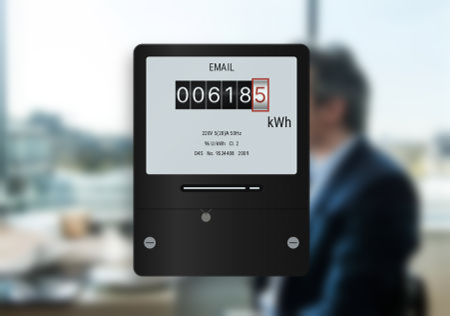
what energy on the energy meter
618.5 kWh
